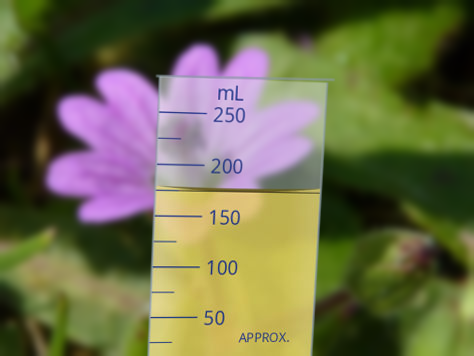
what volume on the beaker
175 mL
